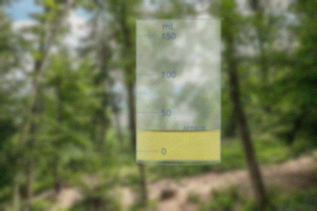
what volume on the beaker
25 mL
